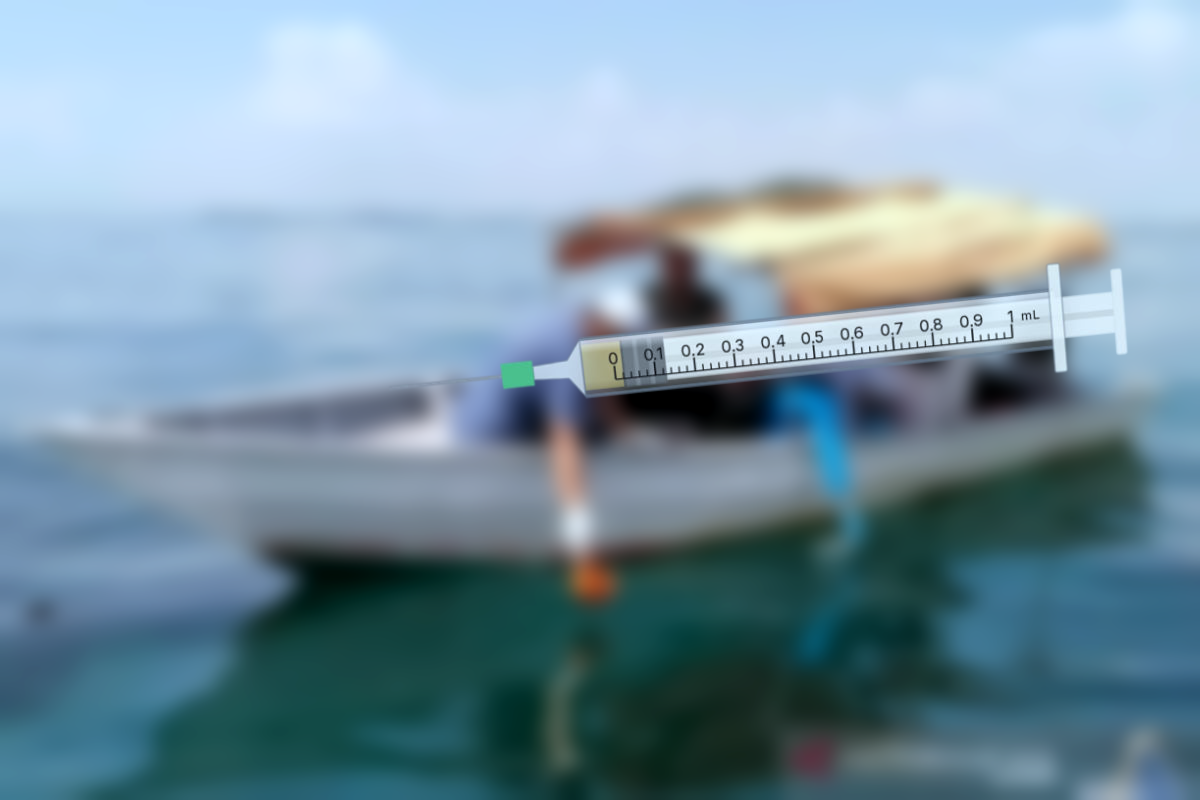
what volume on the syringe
0.02 mL
